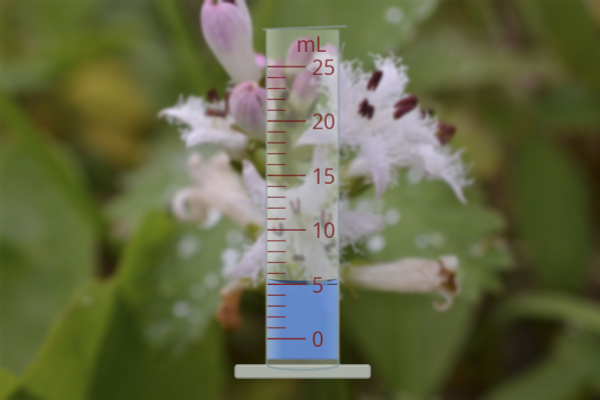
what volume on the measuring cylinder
5 mL
